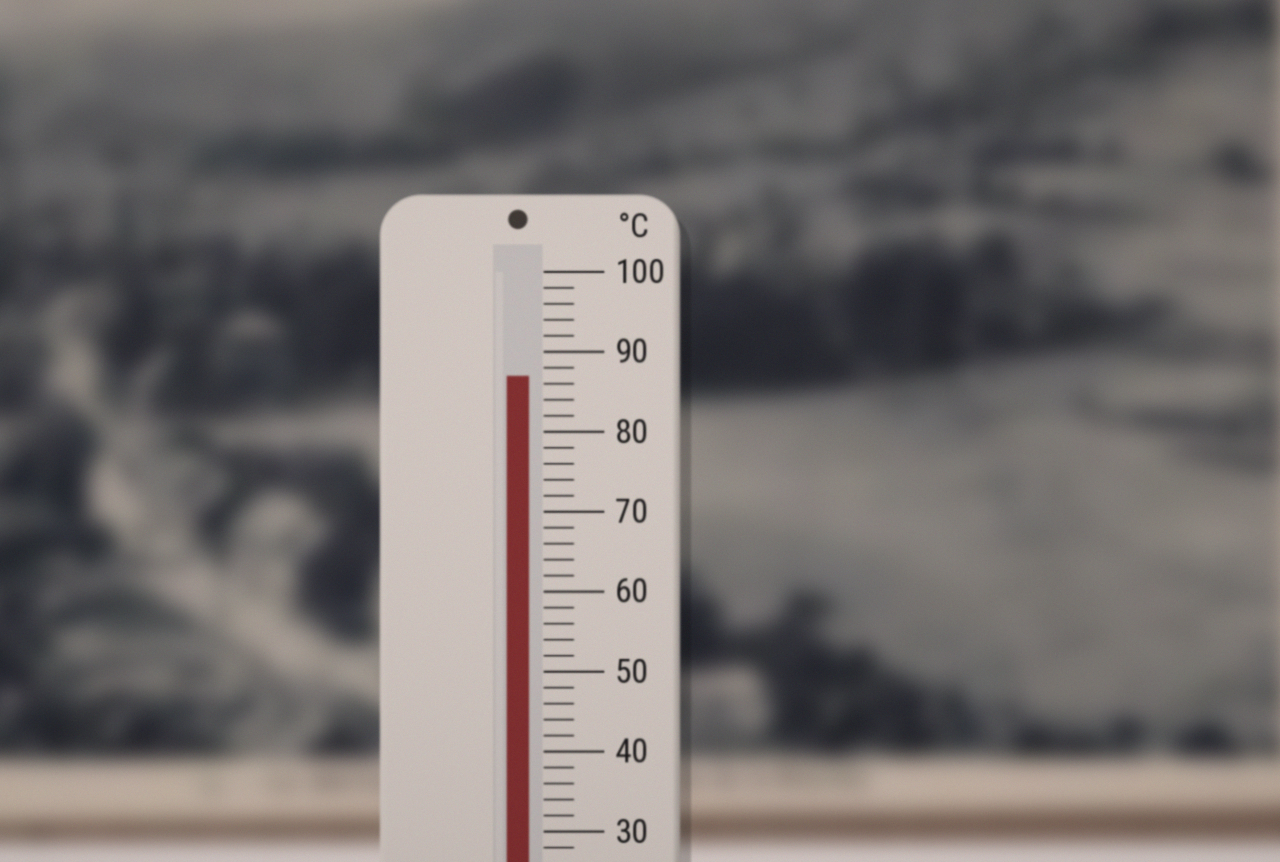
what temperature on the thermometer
87 °C
